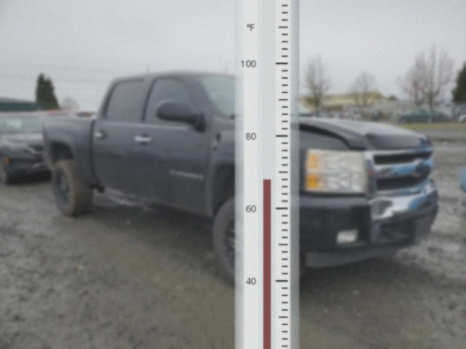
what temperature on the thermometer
68 °F
